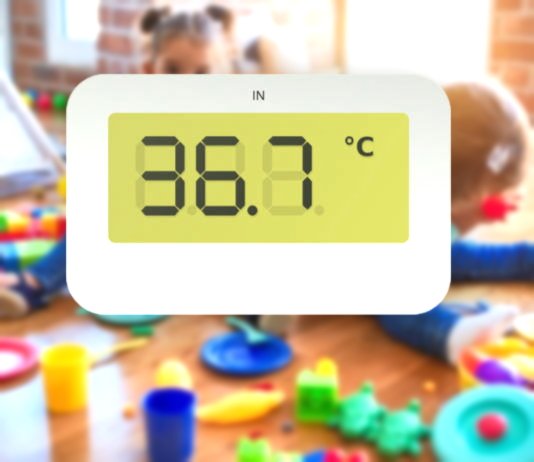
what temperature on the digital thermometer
36.7 °C
